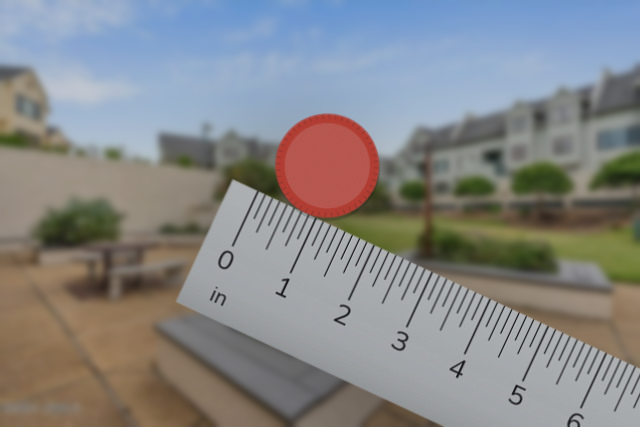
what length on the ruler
1.625 in
